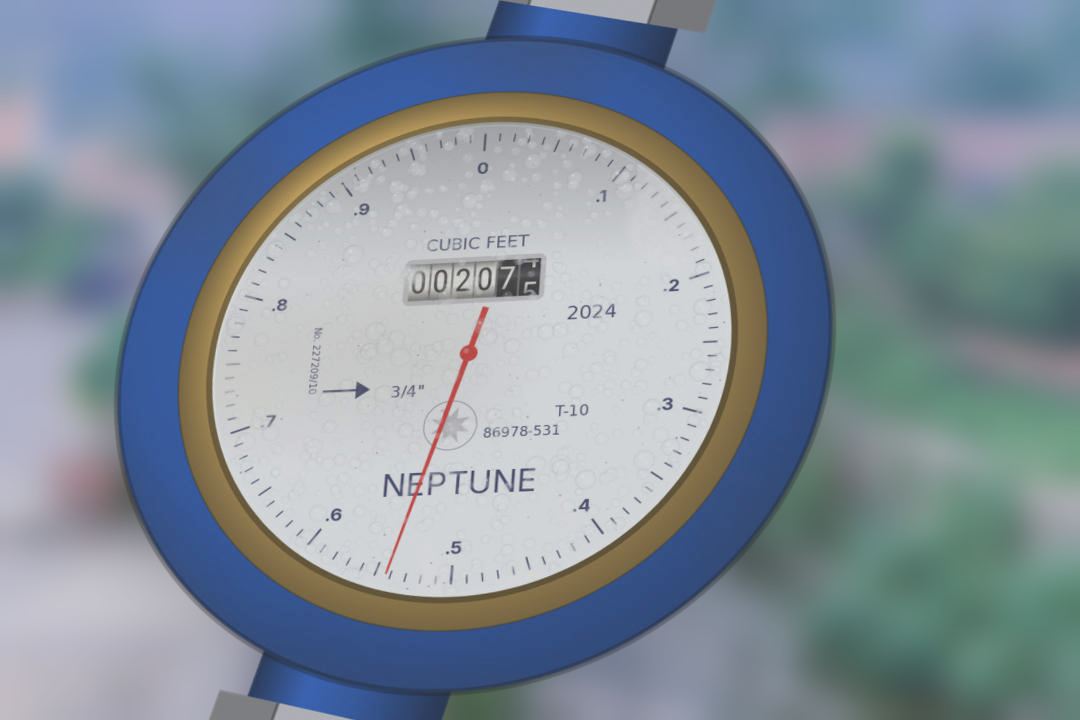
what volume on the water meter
2074.54 ft³
